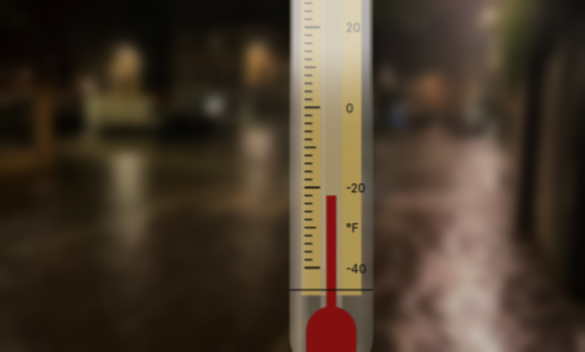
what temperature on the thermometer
-22 °F
